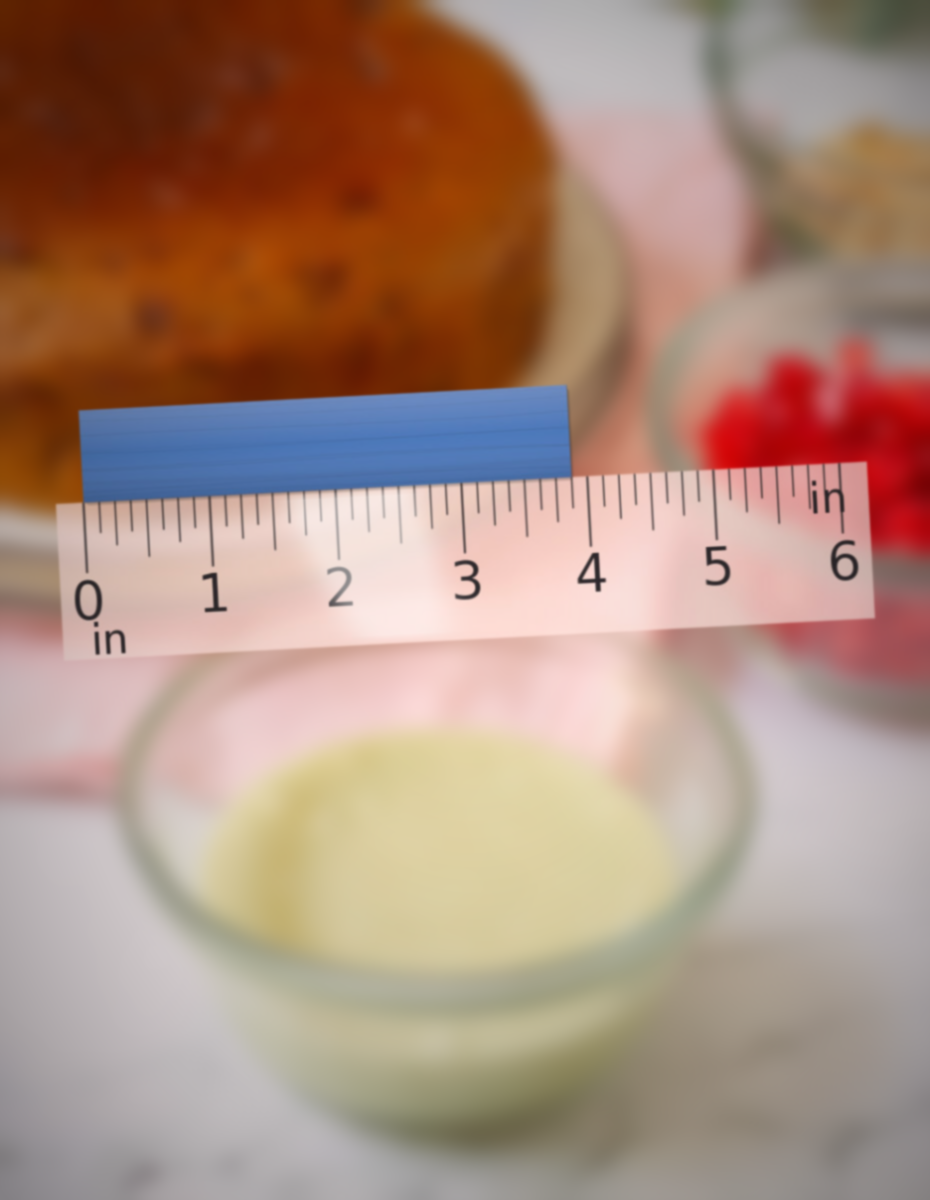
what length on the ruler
3.875 in
